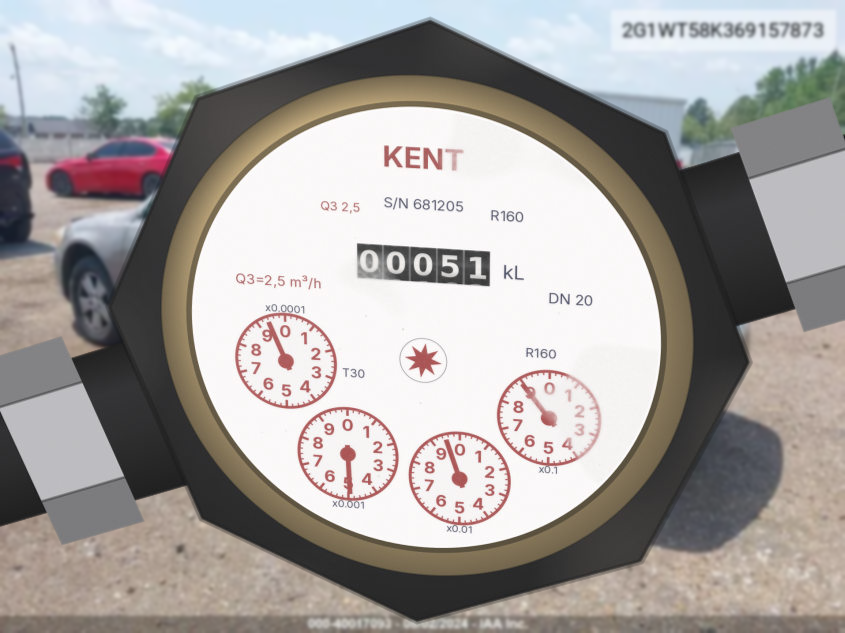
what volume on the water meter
51.8949 kL
